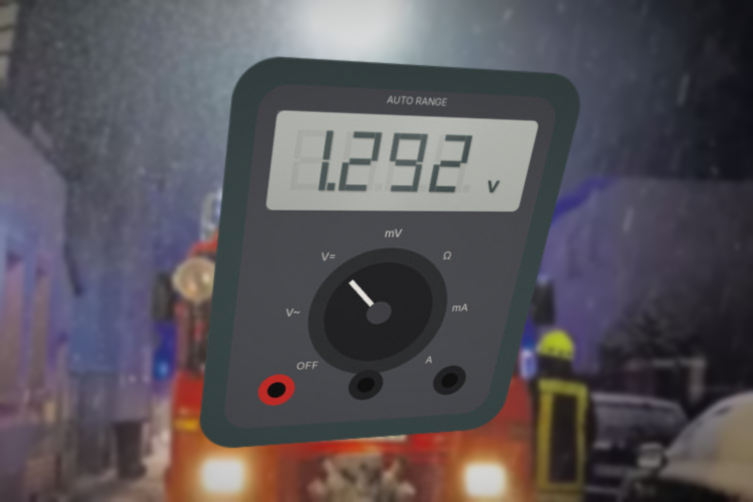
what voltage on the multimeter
1.292 V
